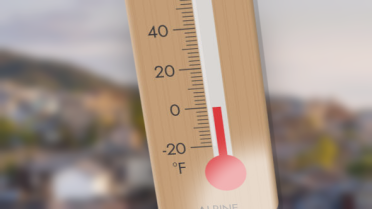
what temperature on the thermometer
0 °F
